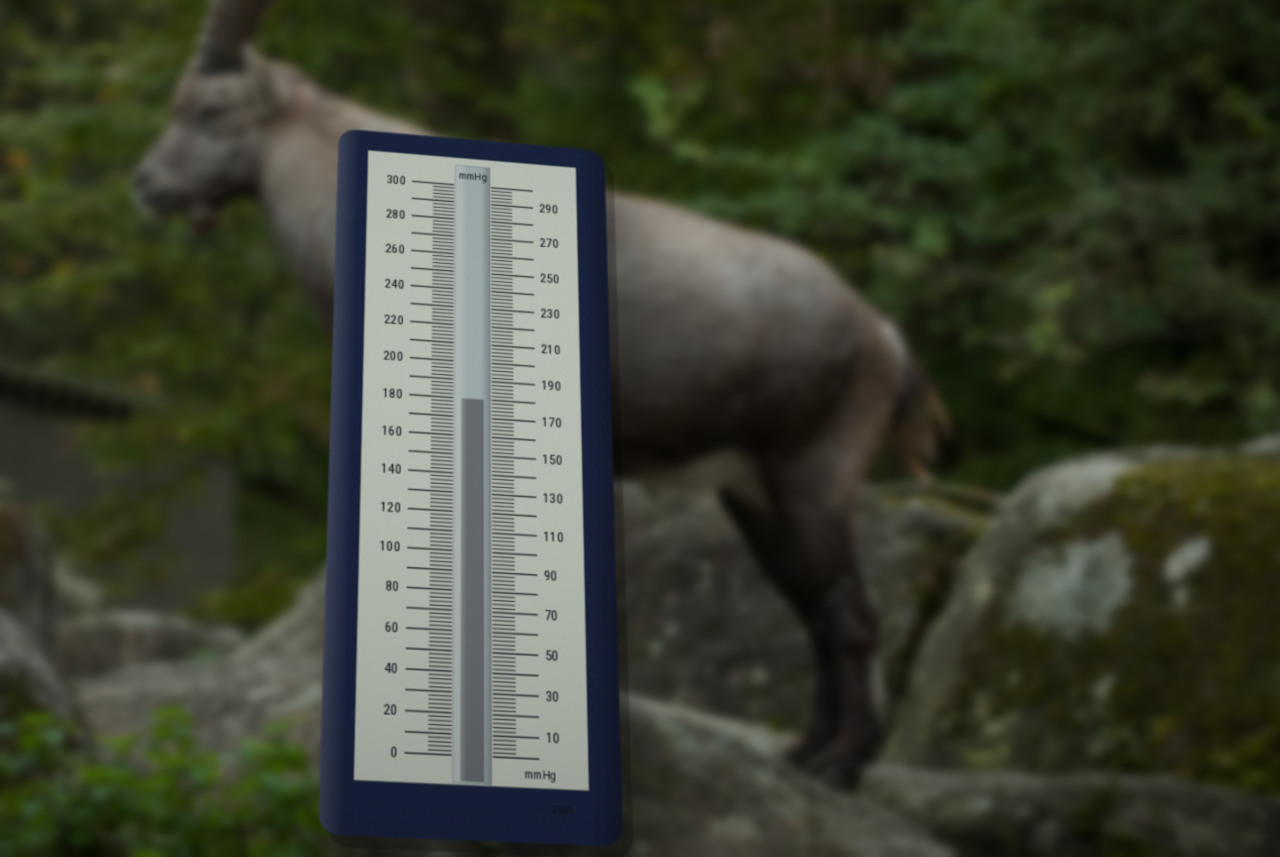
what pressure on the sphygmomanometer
180 mmHg
